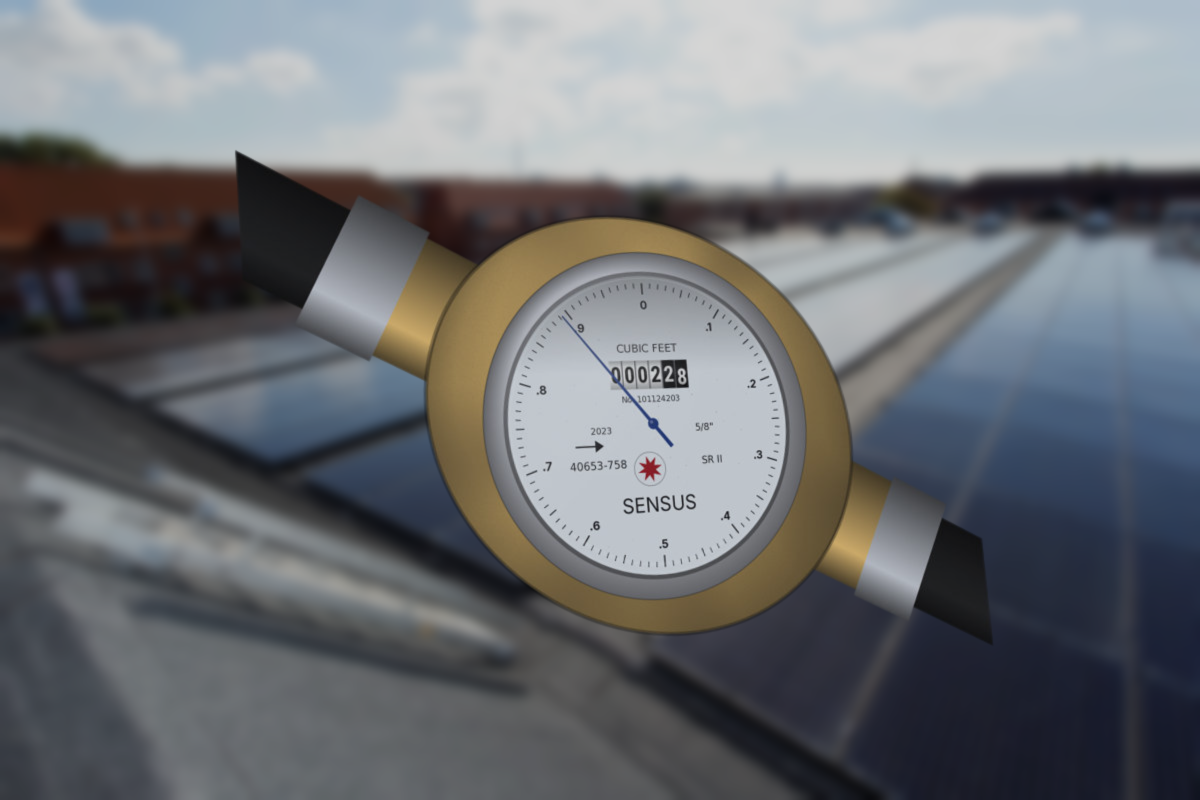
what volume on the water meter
227.89 ft³
